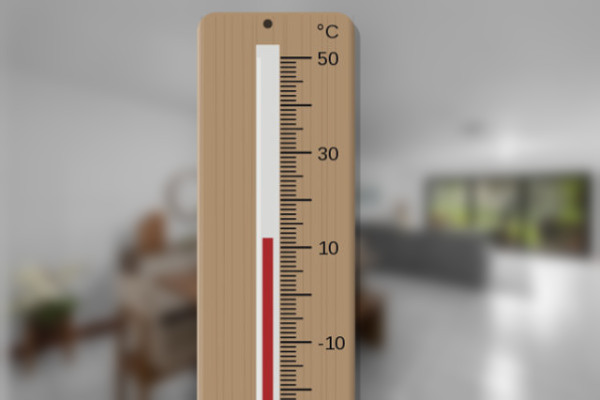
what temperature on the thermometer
12 °C
